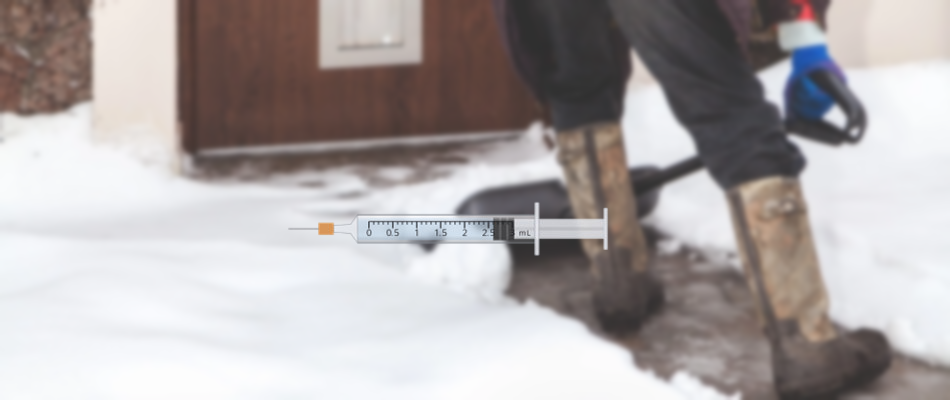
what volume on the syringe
2.6 mL
